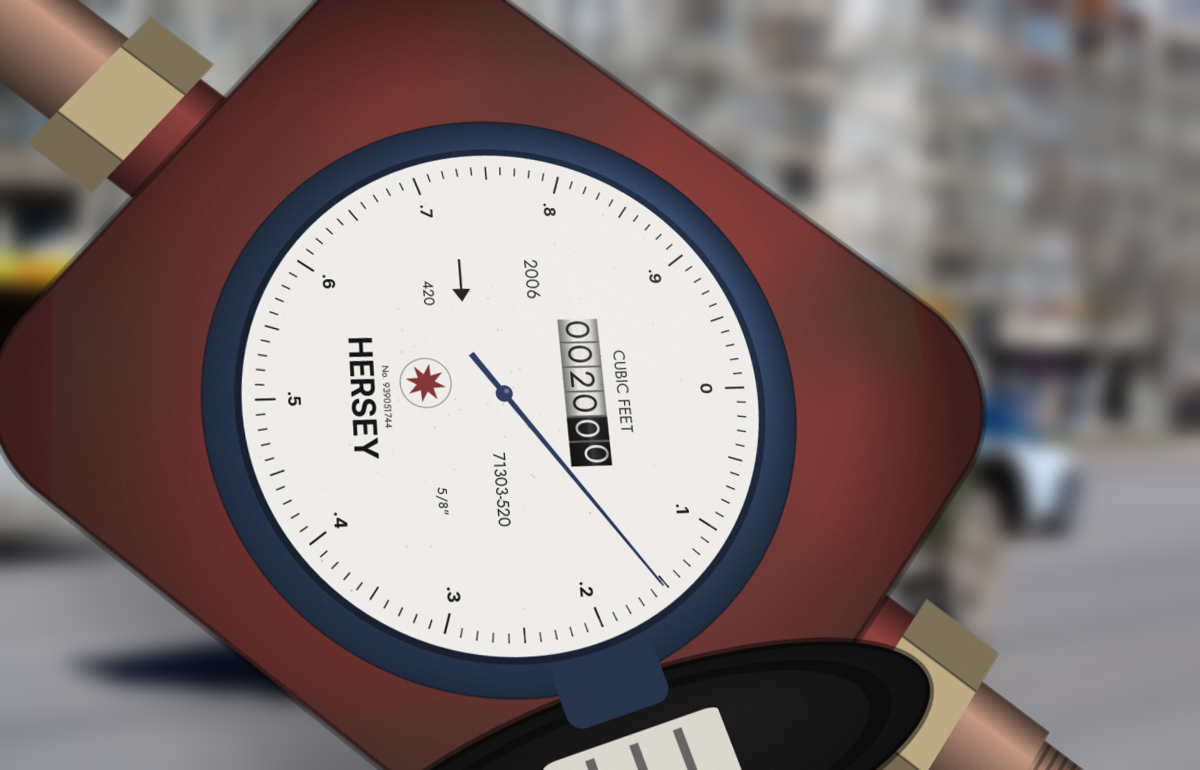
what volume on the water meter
2000.15 ft³
